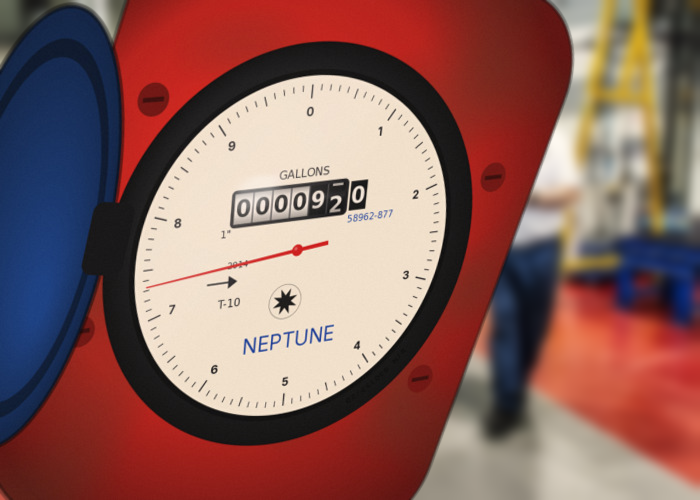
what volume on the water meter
917.3 gal
